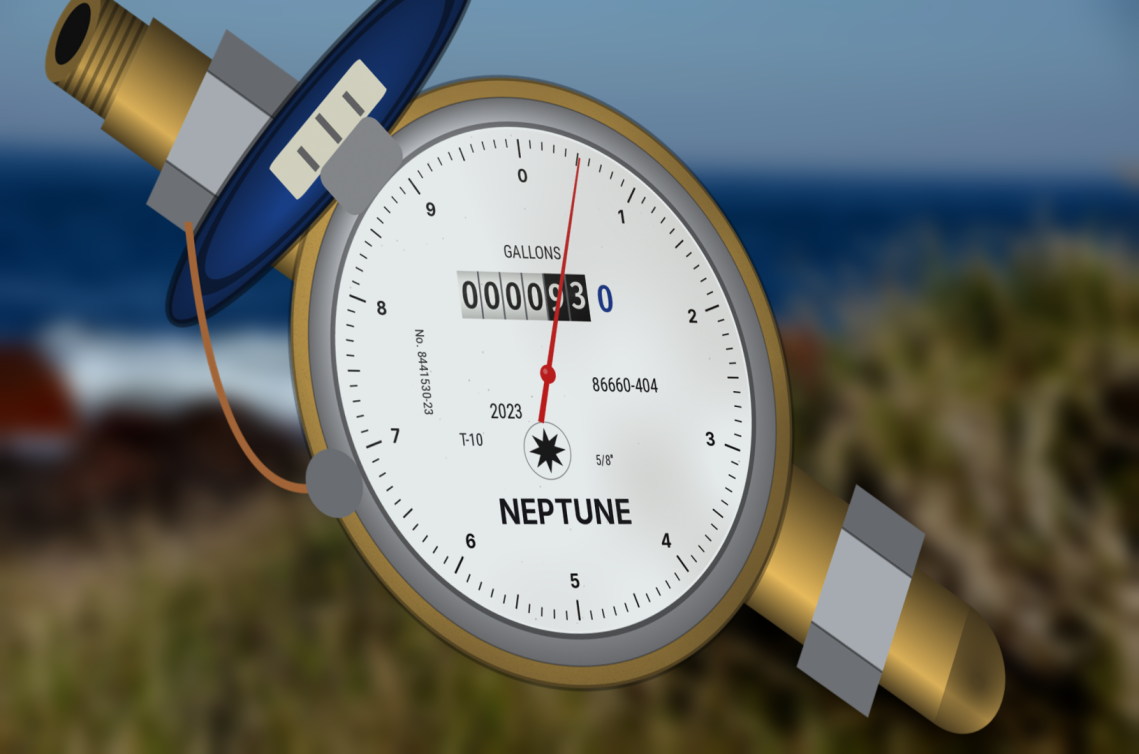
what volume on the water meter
930.5 gal
